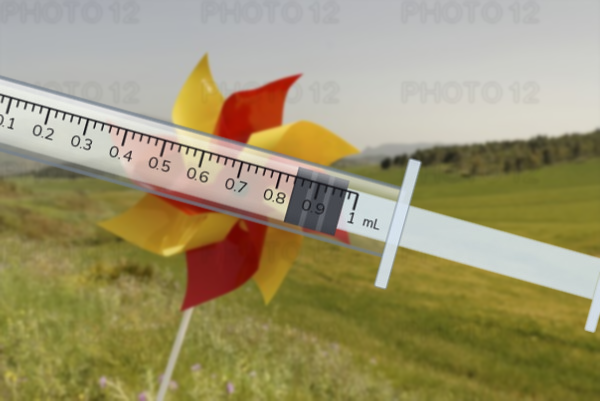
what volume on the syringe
0.84 mL
